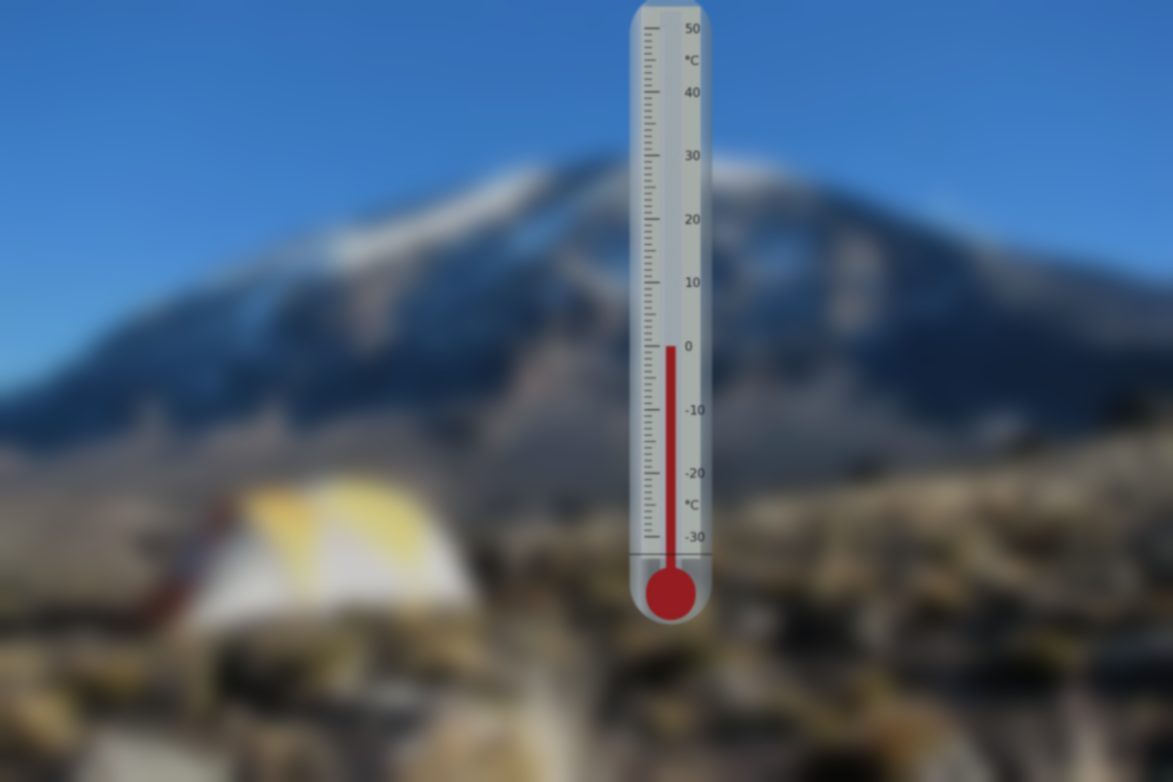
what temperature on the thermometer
0 °C
